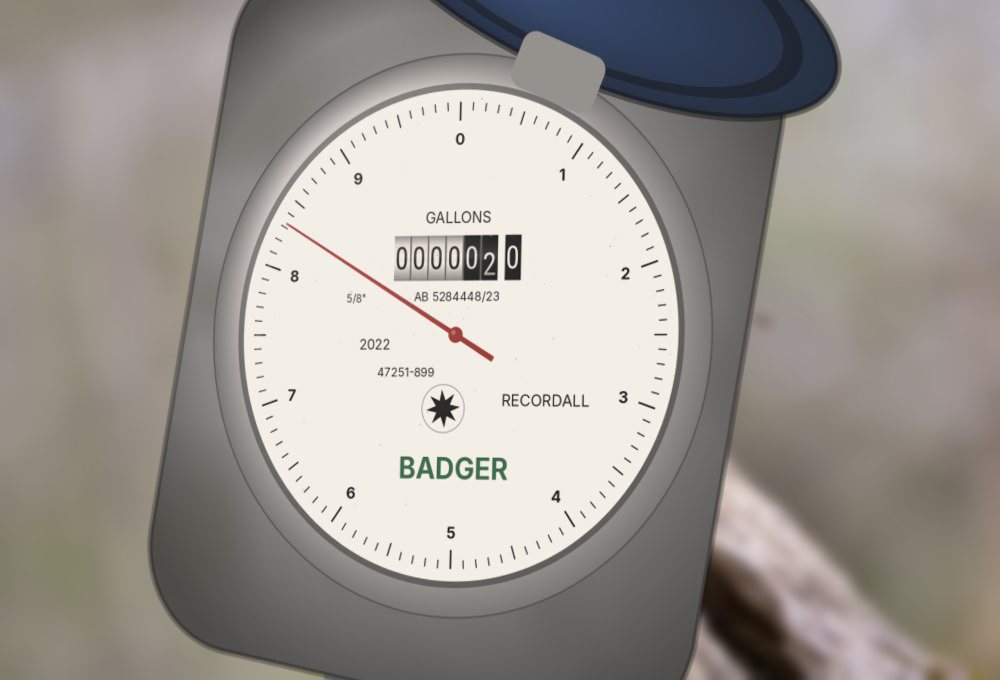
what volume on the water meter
18.3 gal
